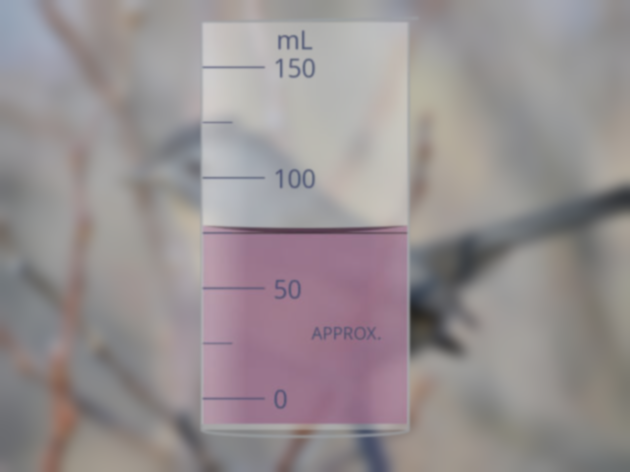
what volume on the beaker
75 mL
